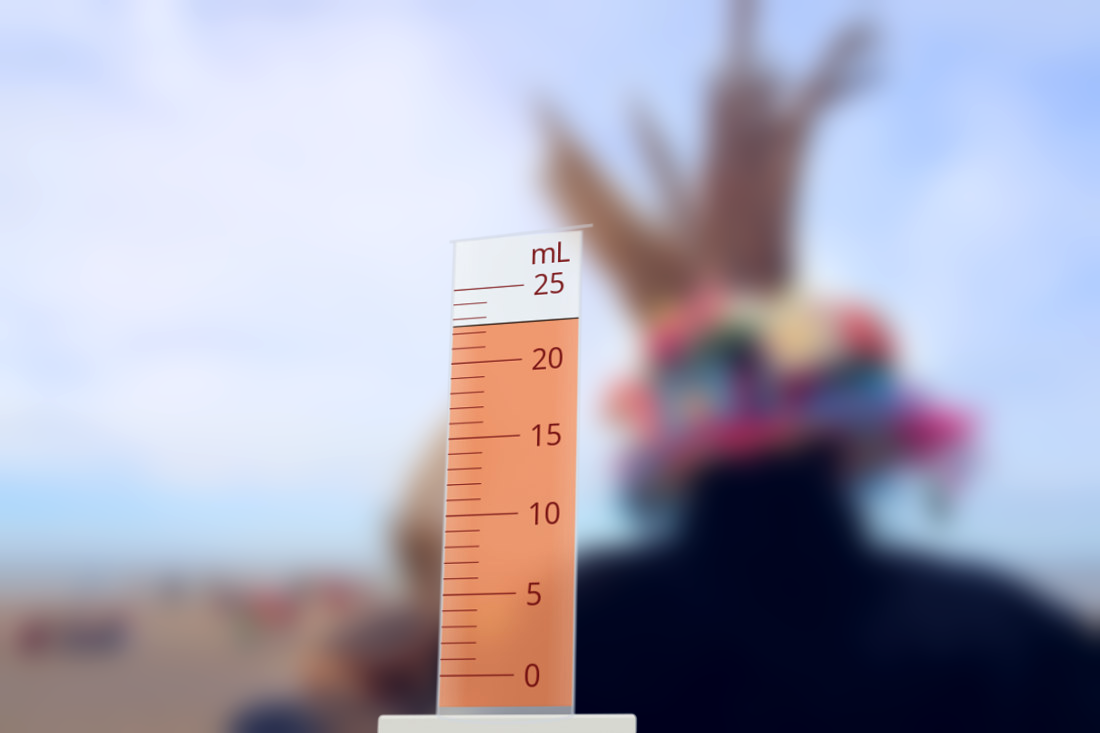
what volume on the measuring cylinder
22.5 mL
